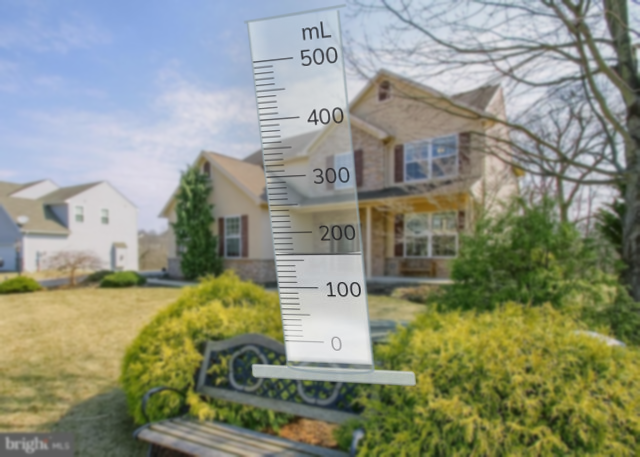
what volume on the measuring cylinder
160 mL
